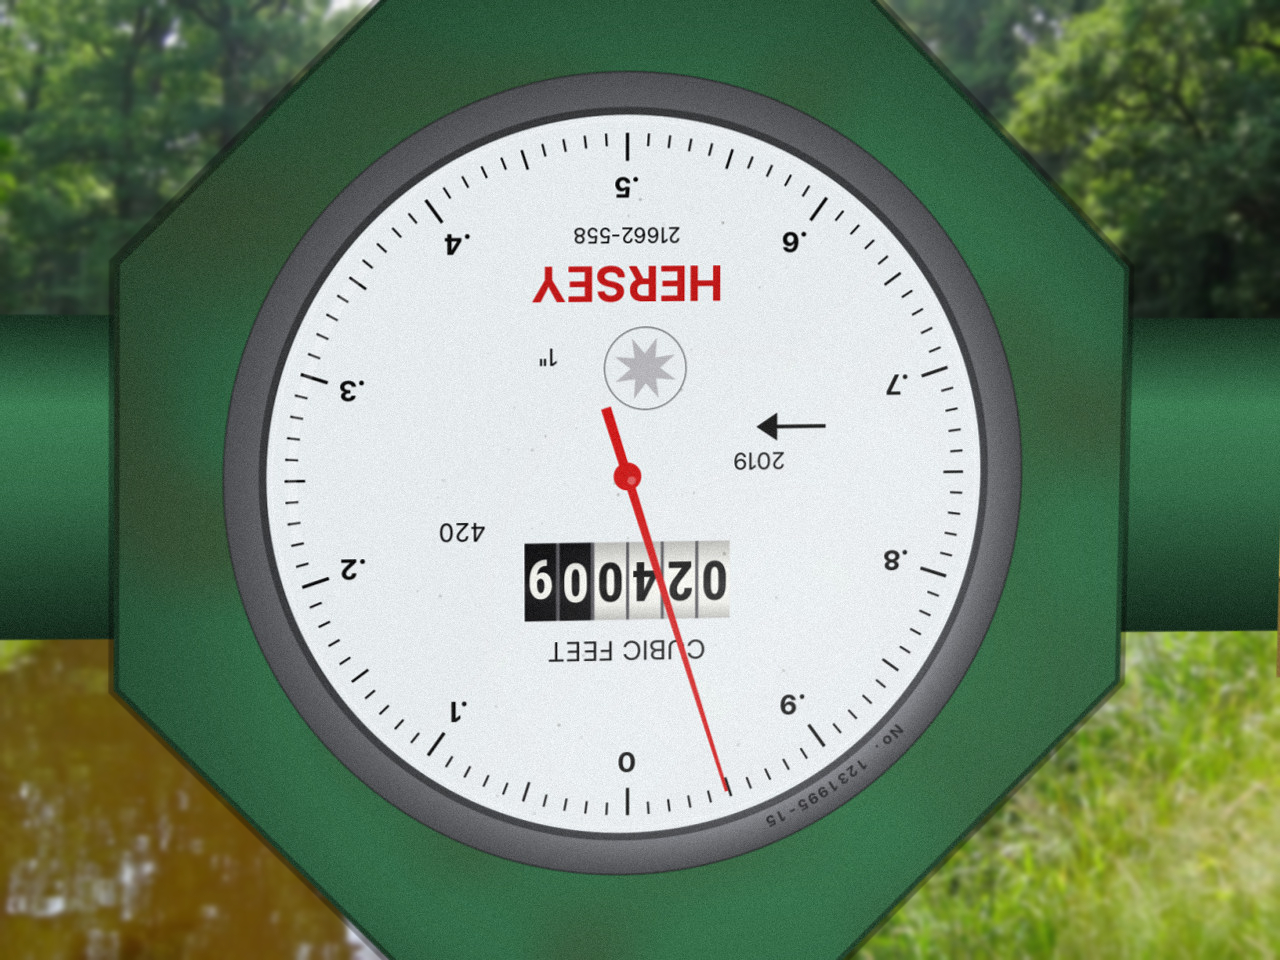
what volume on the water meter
24008.95 ft³
